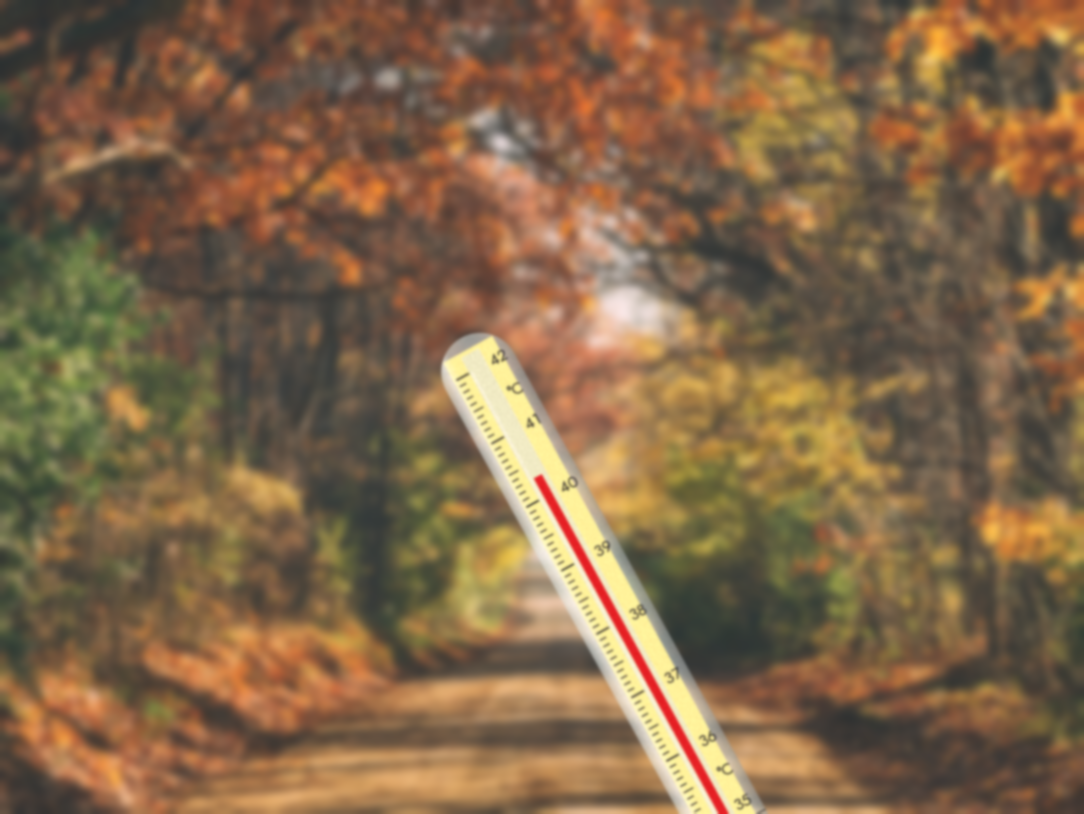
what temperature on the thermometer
40.3 °C
